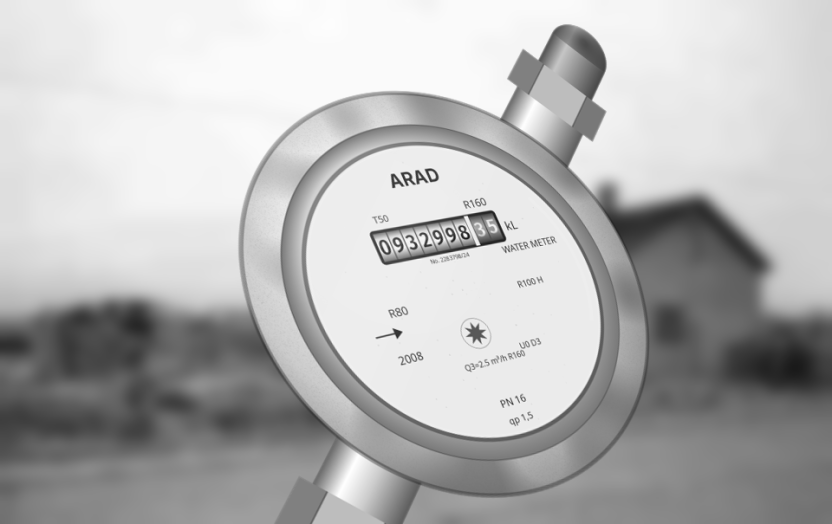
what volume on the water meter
932998.35 kL
